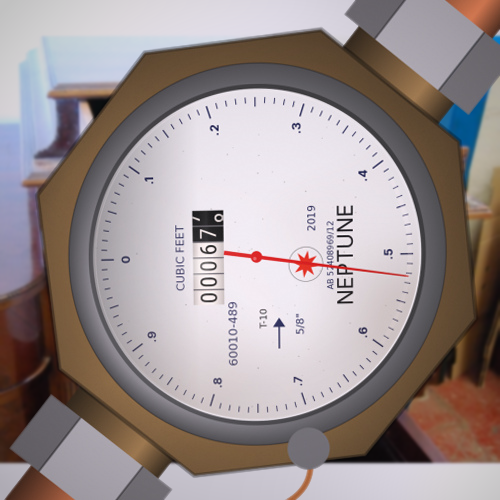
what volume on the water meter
677.52 ft³
